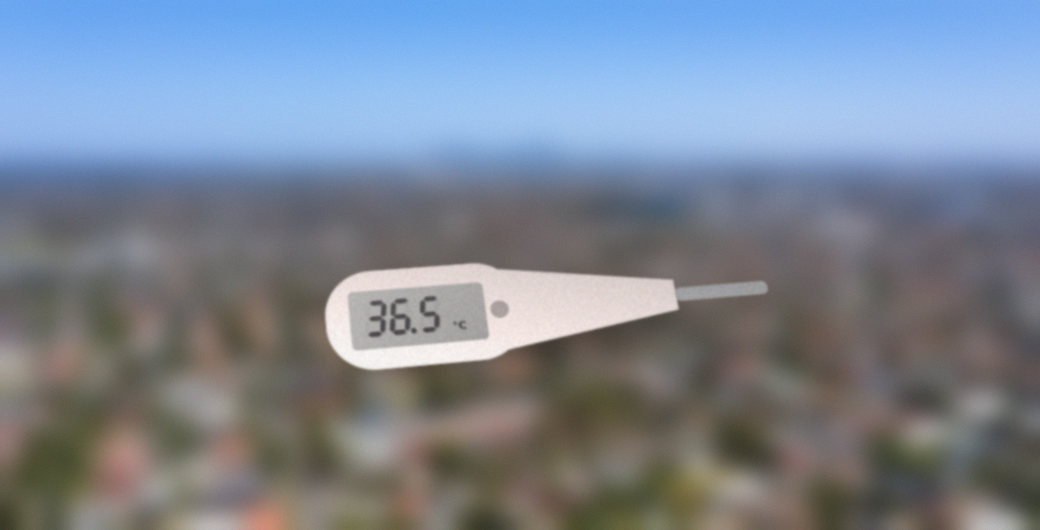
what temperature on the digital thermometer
36.5 °C
